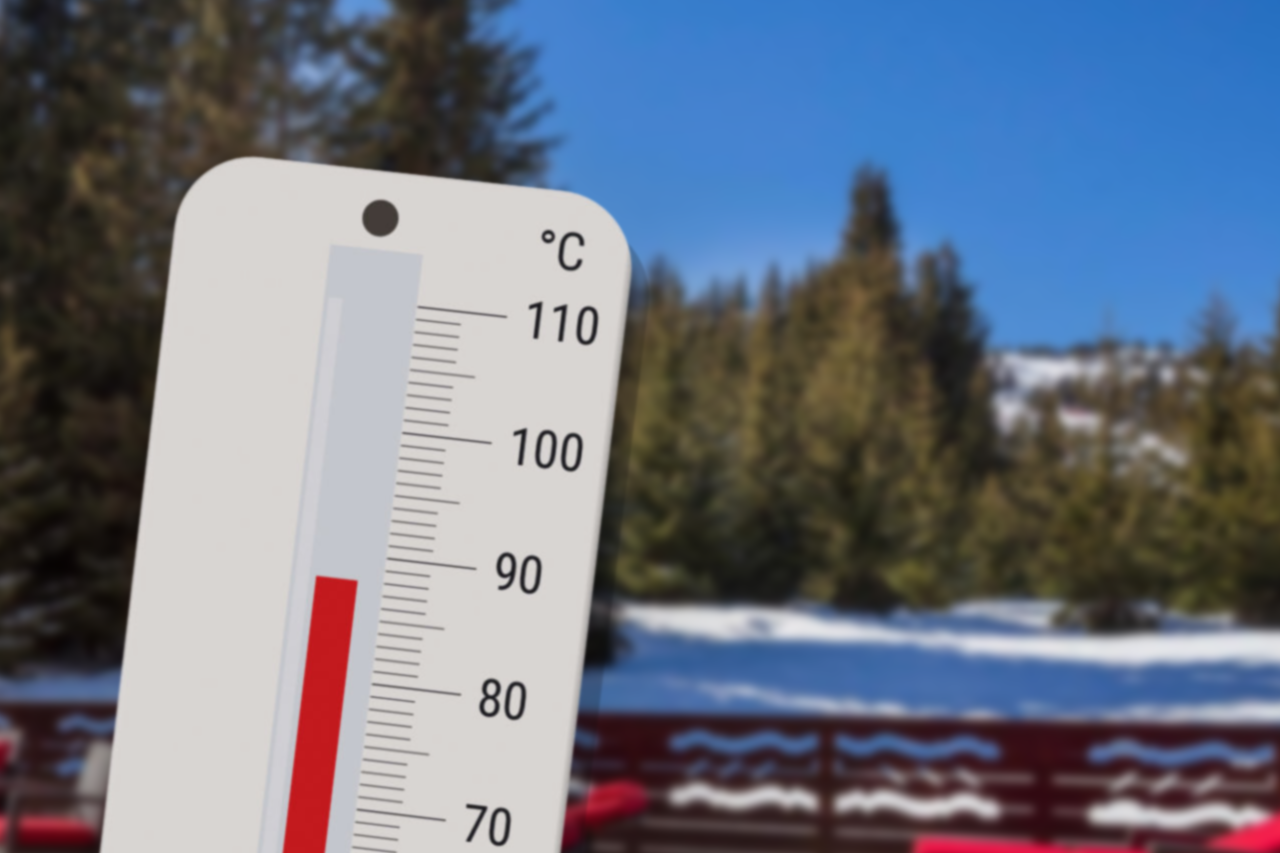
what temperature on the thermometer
88 °C
